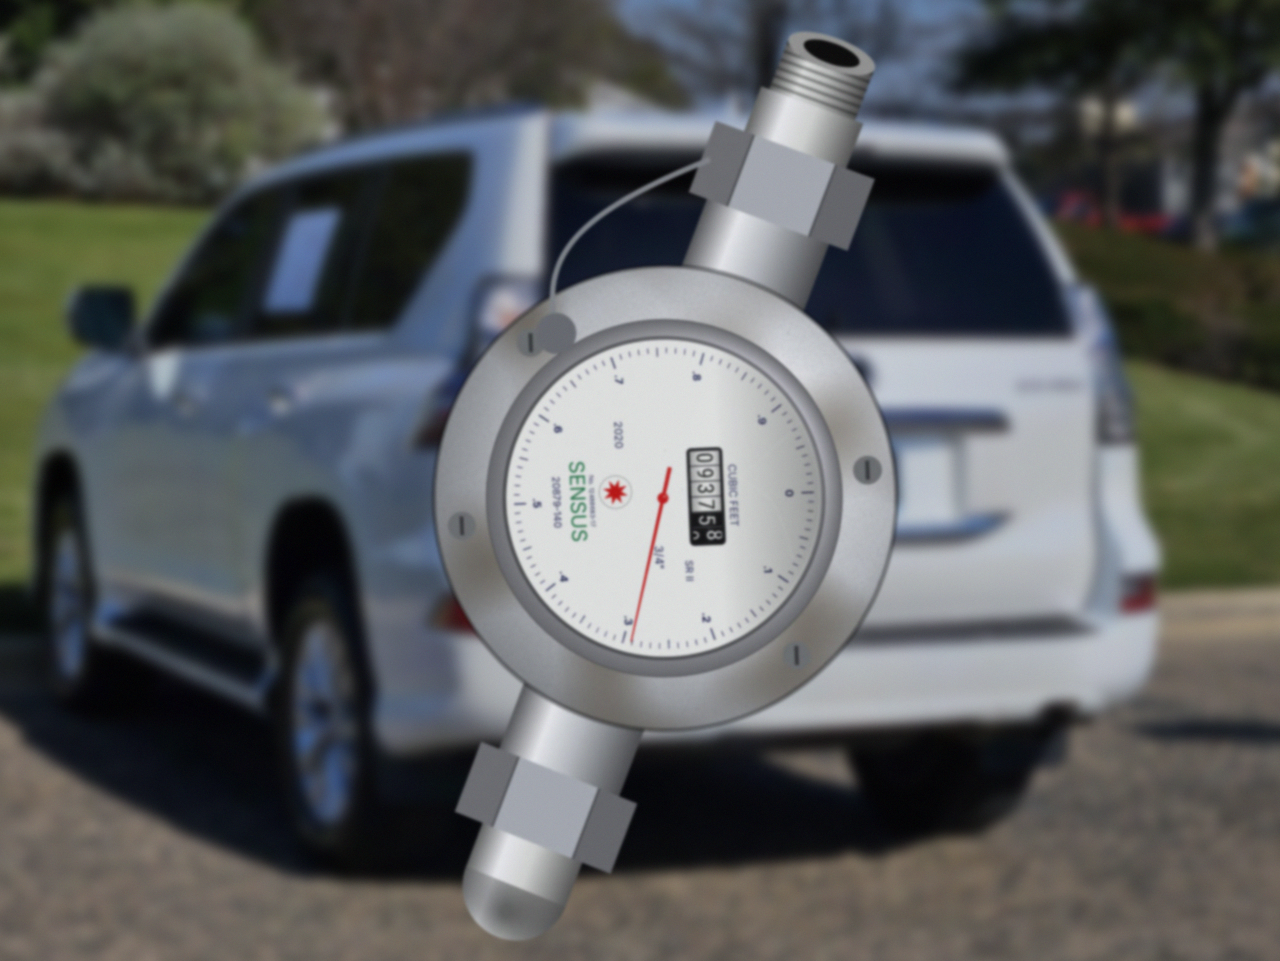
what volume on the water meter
93758.29 ft³
